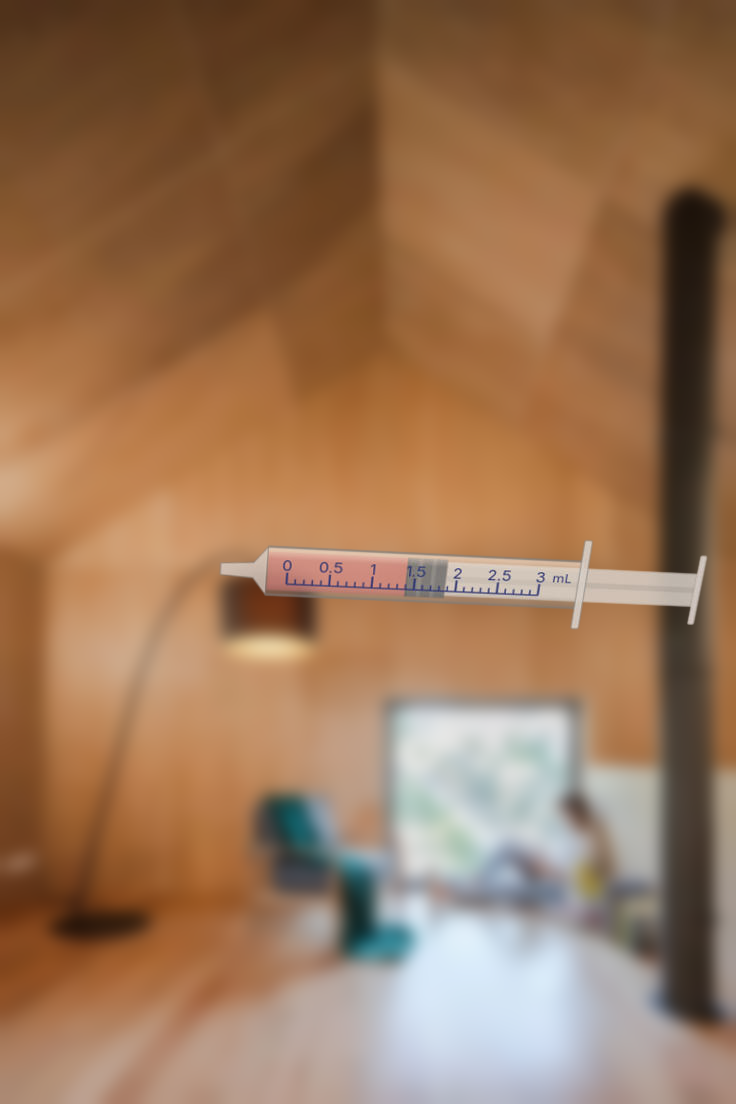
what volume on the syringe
1.4 mL
